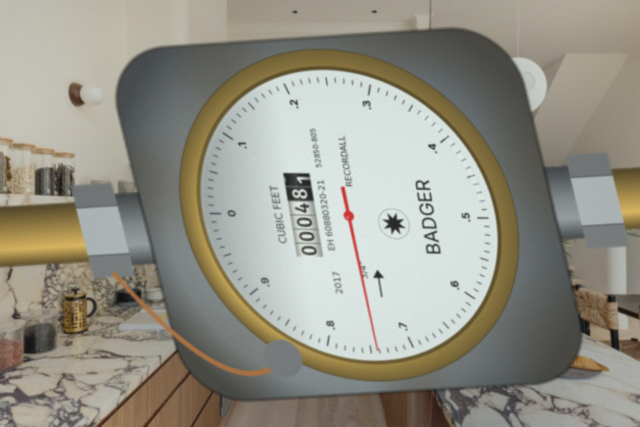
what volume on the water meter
480.74 ft³
